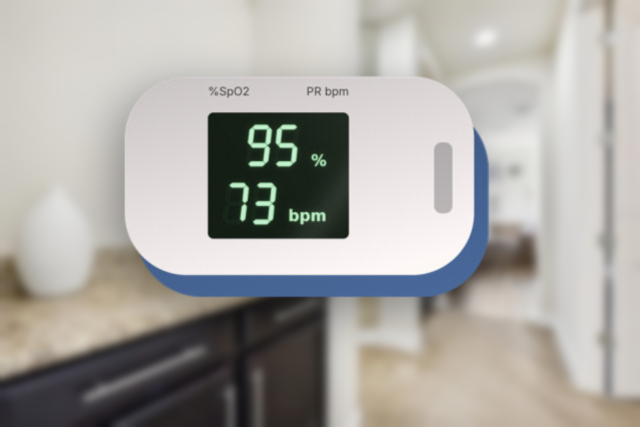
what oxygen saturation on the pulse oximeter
95 %
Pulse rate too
73 bpm
